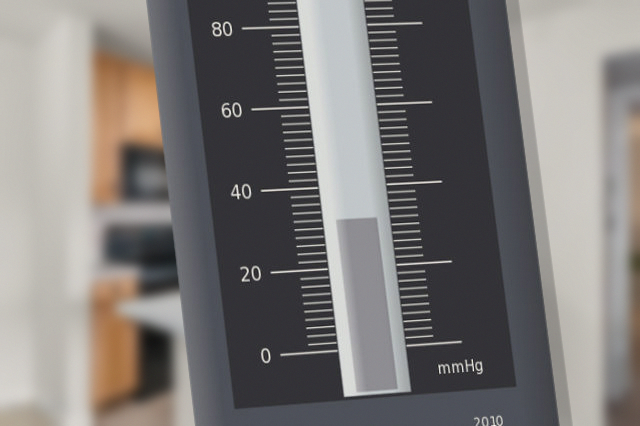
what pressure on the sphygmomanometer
32 mmHg
